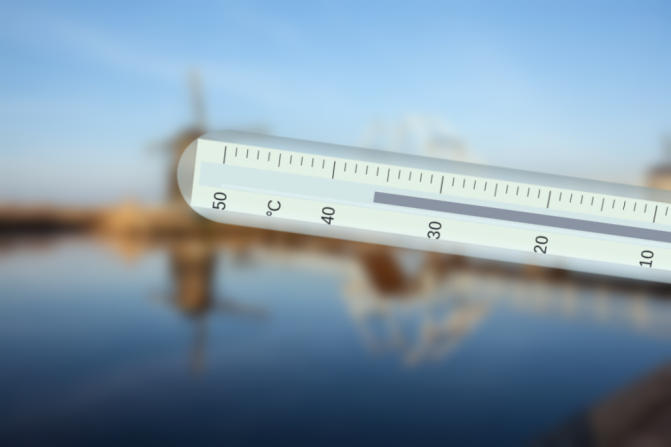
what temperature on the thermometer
36 °C
